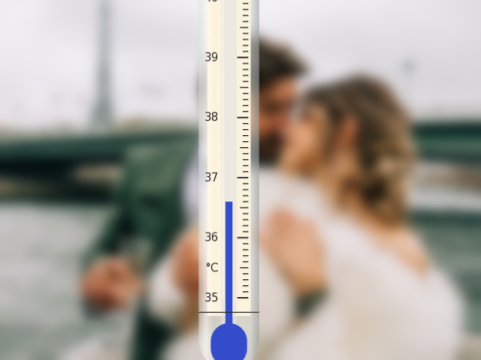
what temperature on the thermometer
36.6 °C
